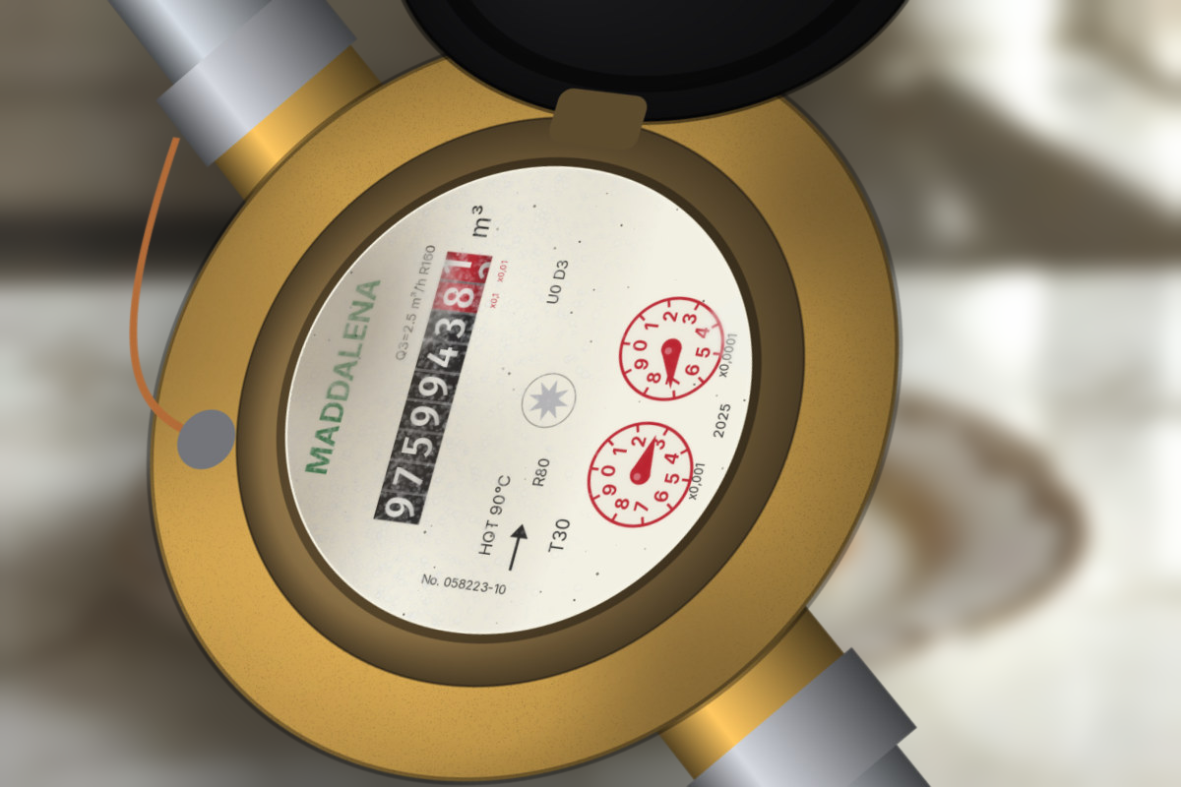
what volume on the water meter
9759943.8127 m³
